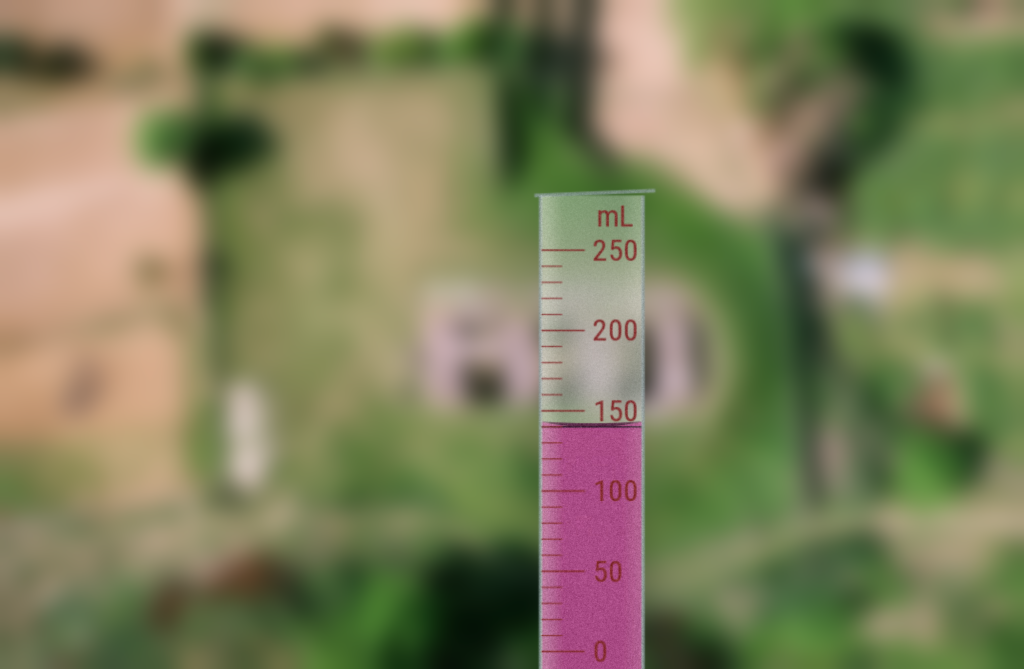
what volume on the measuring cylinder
140 mL
